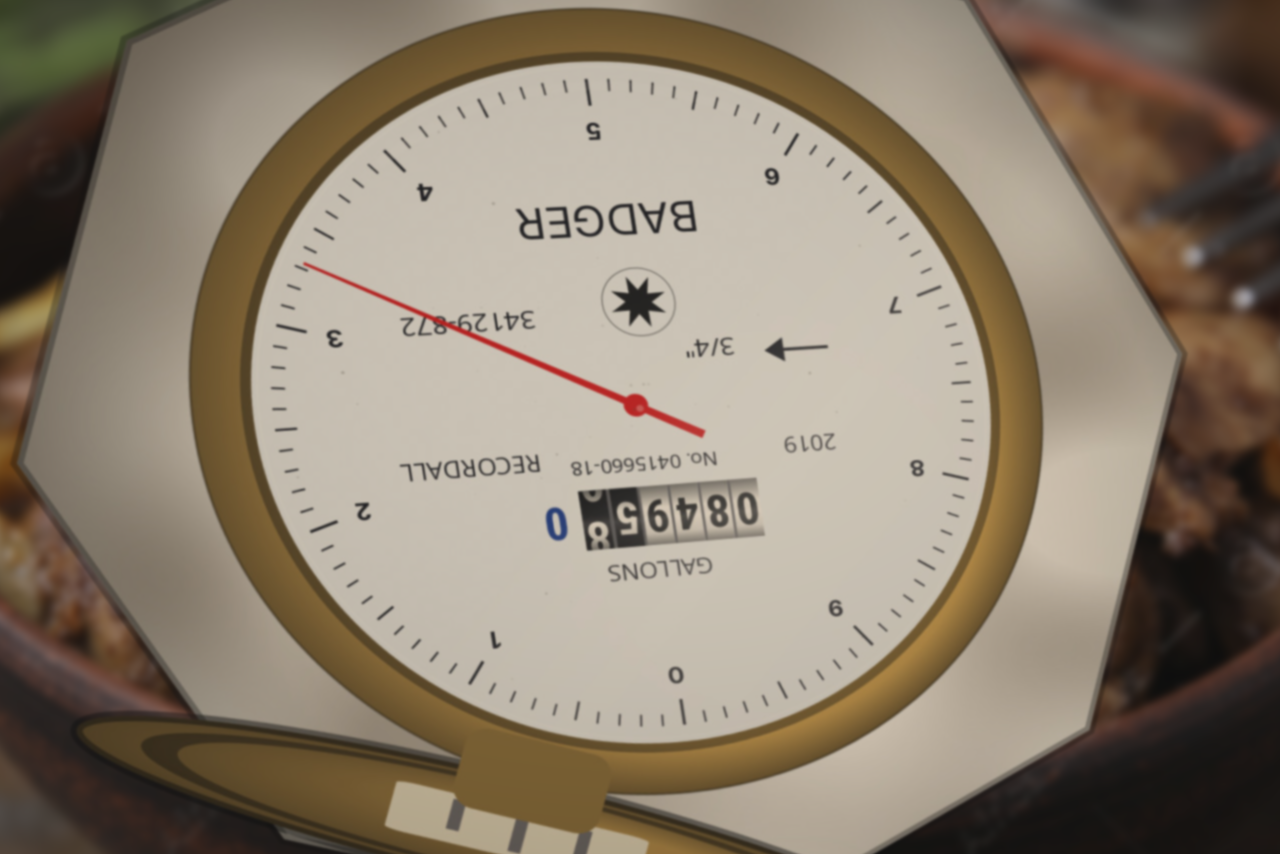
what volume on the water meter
849583.3 gal
